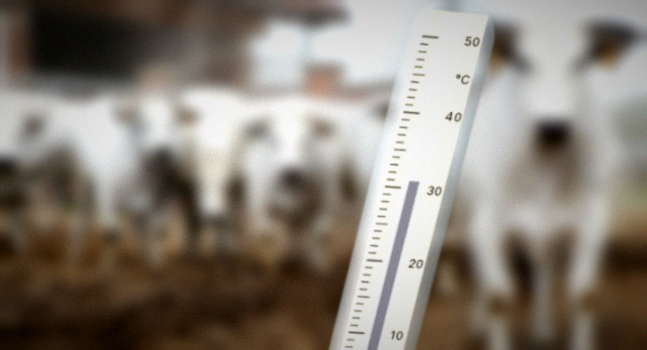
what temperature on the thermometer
31 °C
